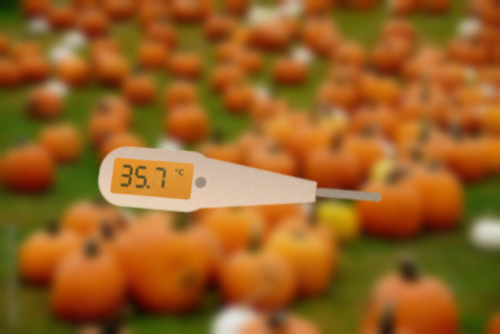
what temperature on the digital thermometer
35.7 °C
